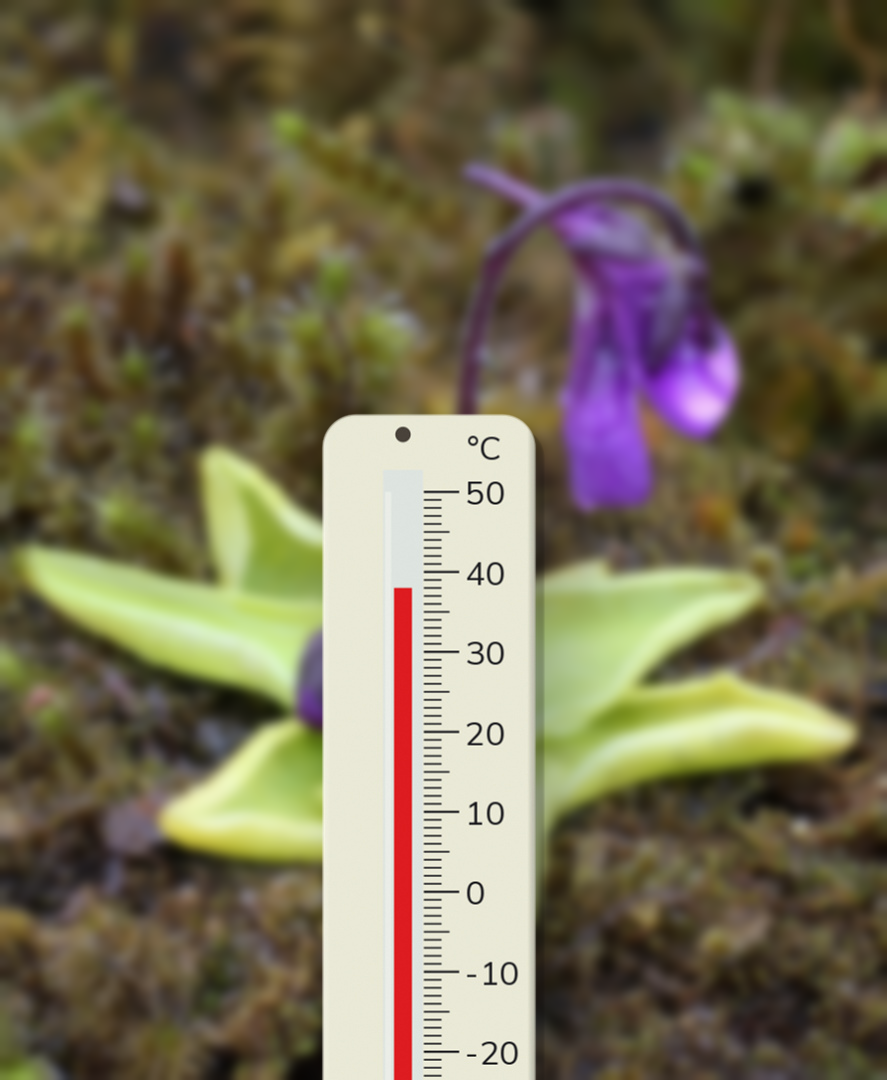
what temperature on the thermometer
38 °C
